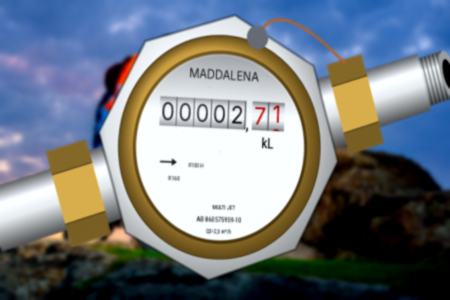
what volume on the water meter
2.71 kL
